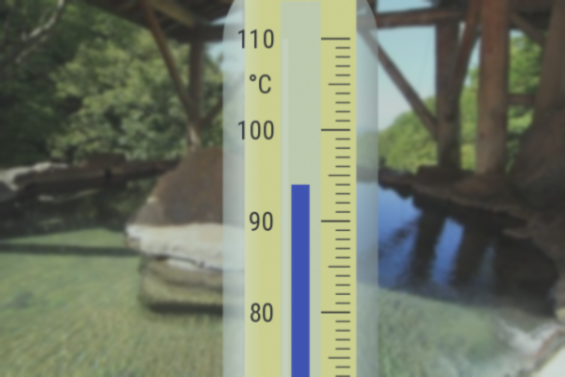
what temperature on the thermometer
94 °C
